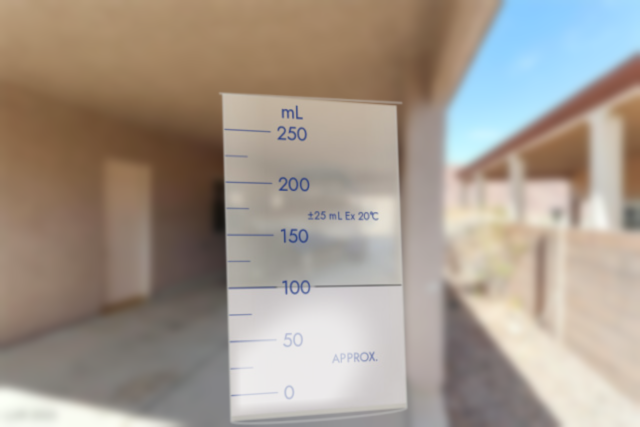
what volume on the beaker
100 mL
